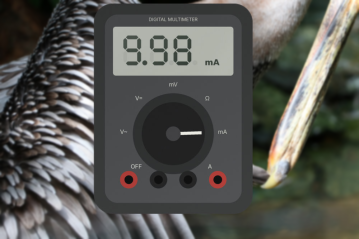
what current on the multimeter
9.98 mA
